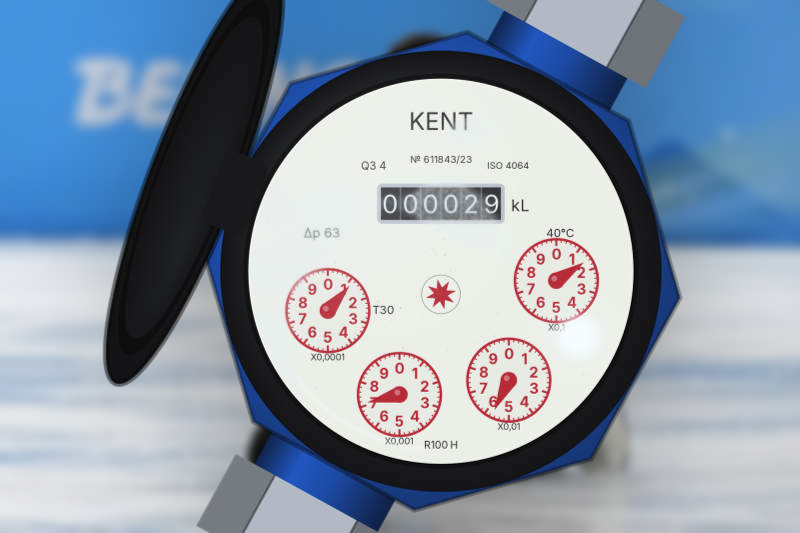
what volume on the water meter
29.1571 kL
